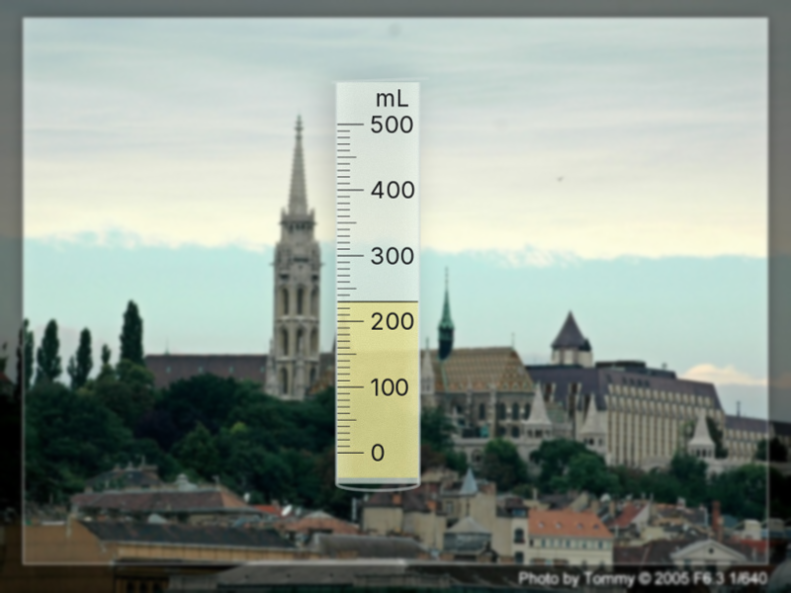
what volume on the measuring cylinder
230 mL
